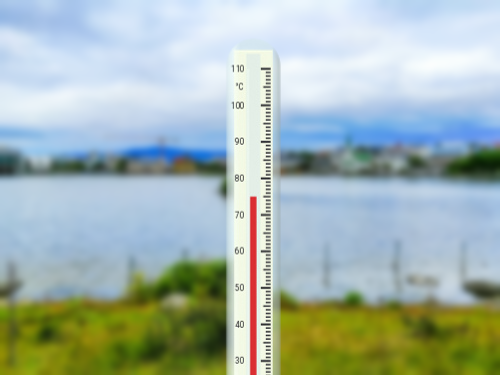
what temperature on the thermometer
75 °C
